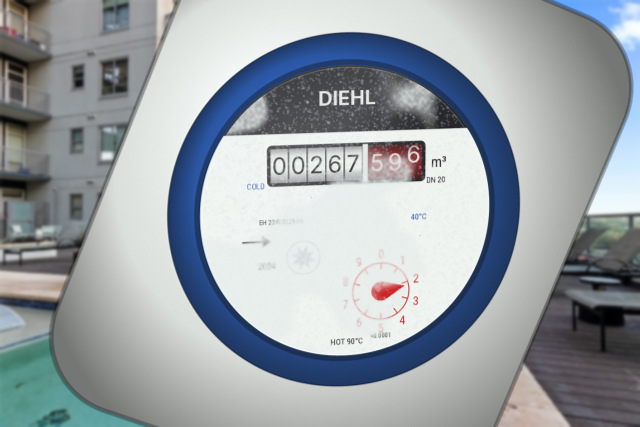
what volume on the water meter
267.5962 m³
